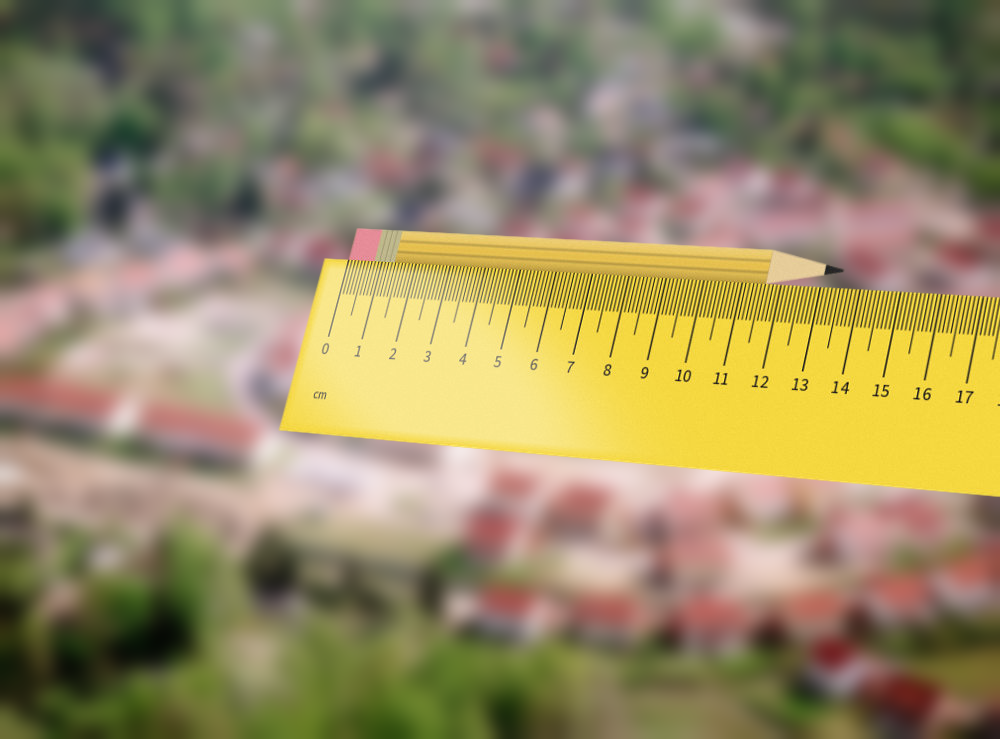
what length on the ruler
13.5 cm
